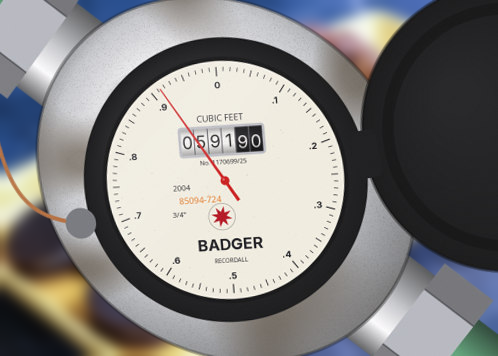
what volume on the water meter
59189.91 ft³
